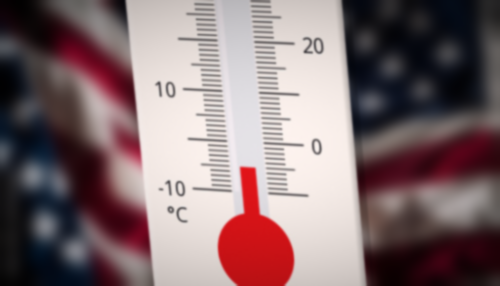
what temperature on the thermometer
-5 °C
